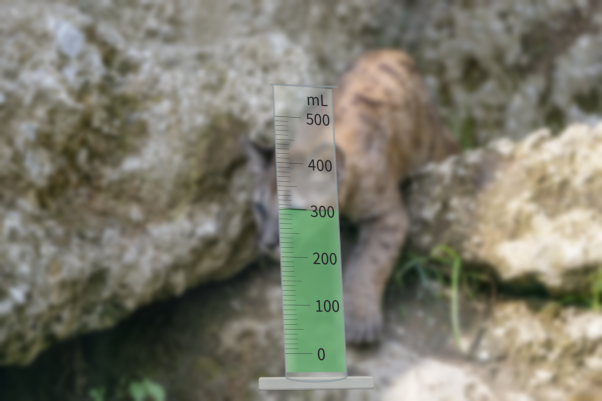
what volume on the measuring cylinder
300 mL
